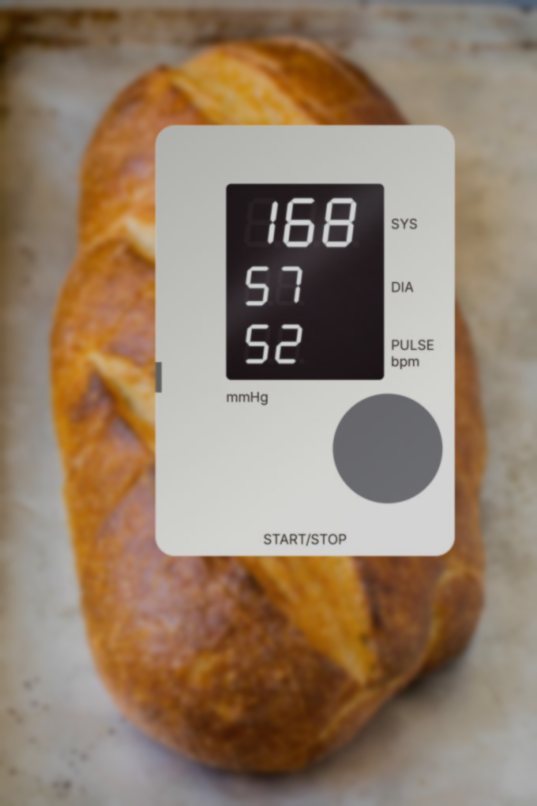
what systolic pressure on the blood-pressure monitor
168 mmHg
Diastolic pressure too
57 mmHg
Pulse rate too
52 bpm
